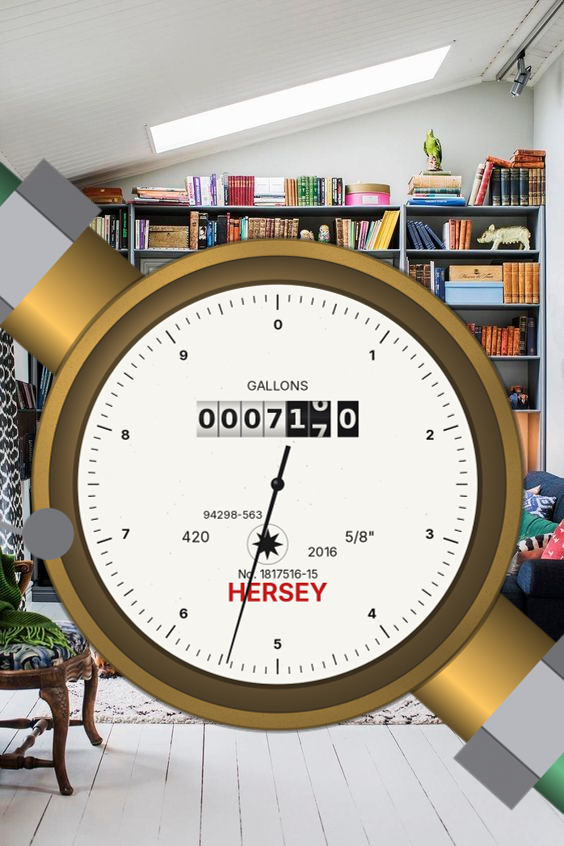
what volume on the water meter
7165.4 gal
